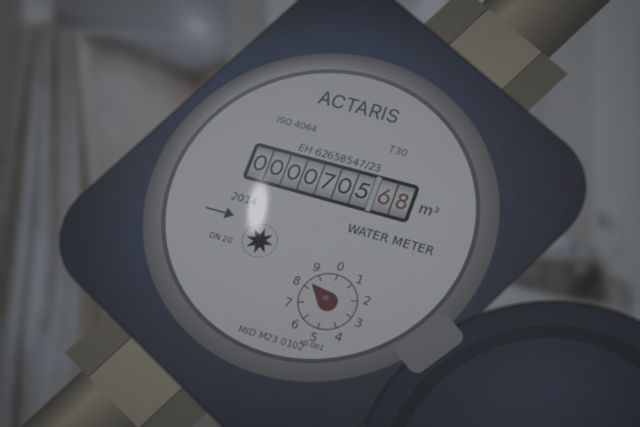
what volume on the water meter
705.688 m³
